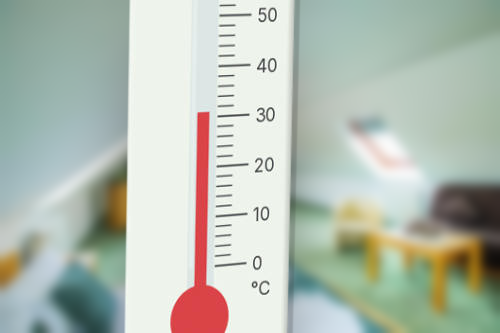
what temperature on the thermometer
31 °C
